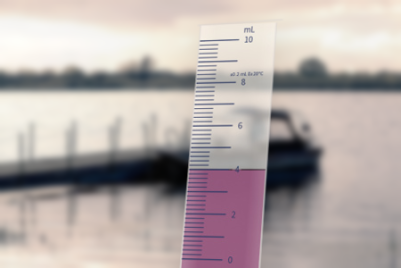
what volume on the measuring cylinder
4 mL
